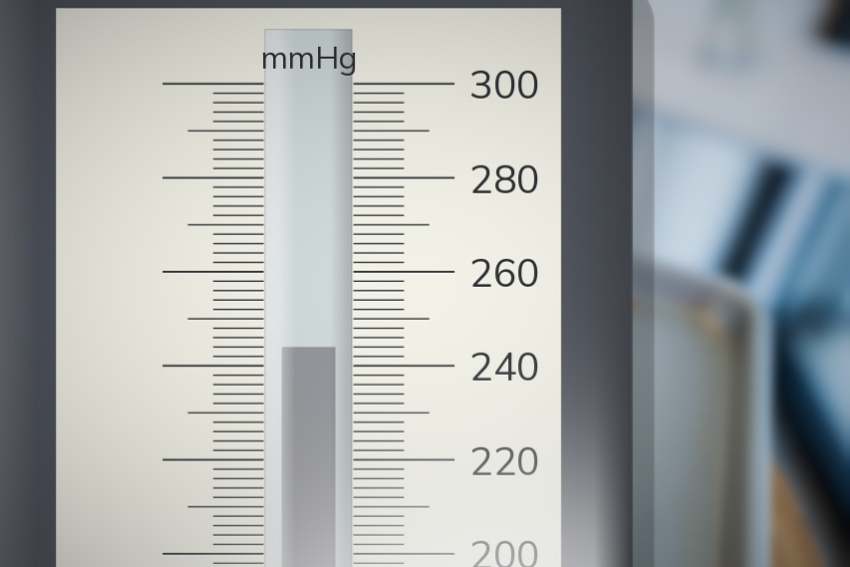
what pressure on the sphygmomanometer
244 mmHg
